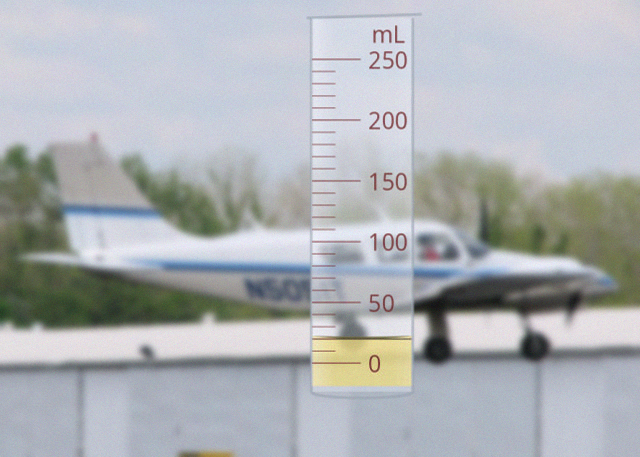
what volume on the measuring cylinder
20 mL
